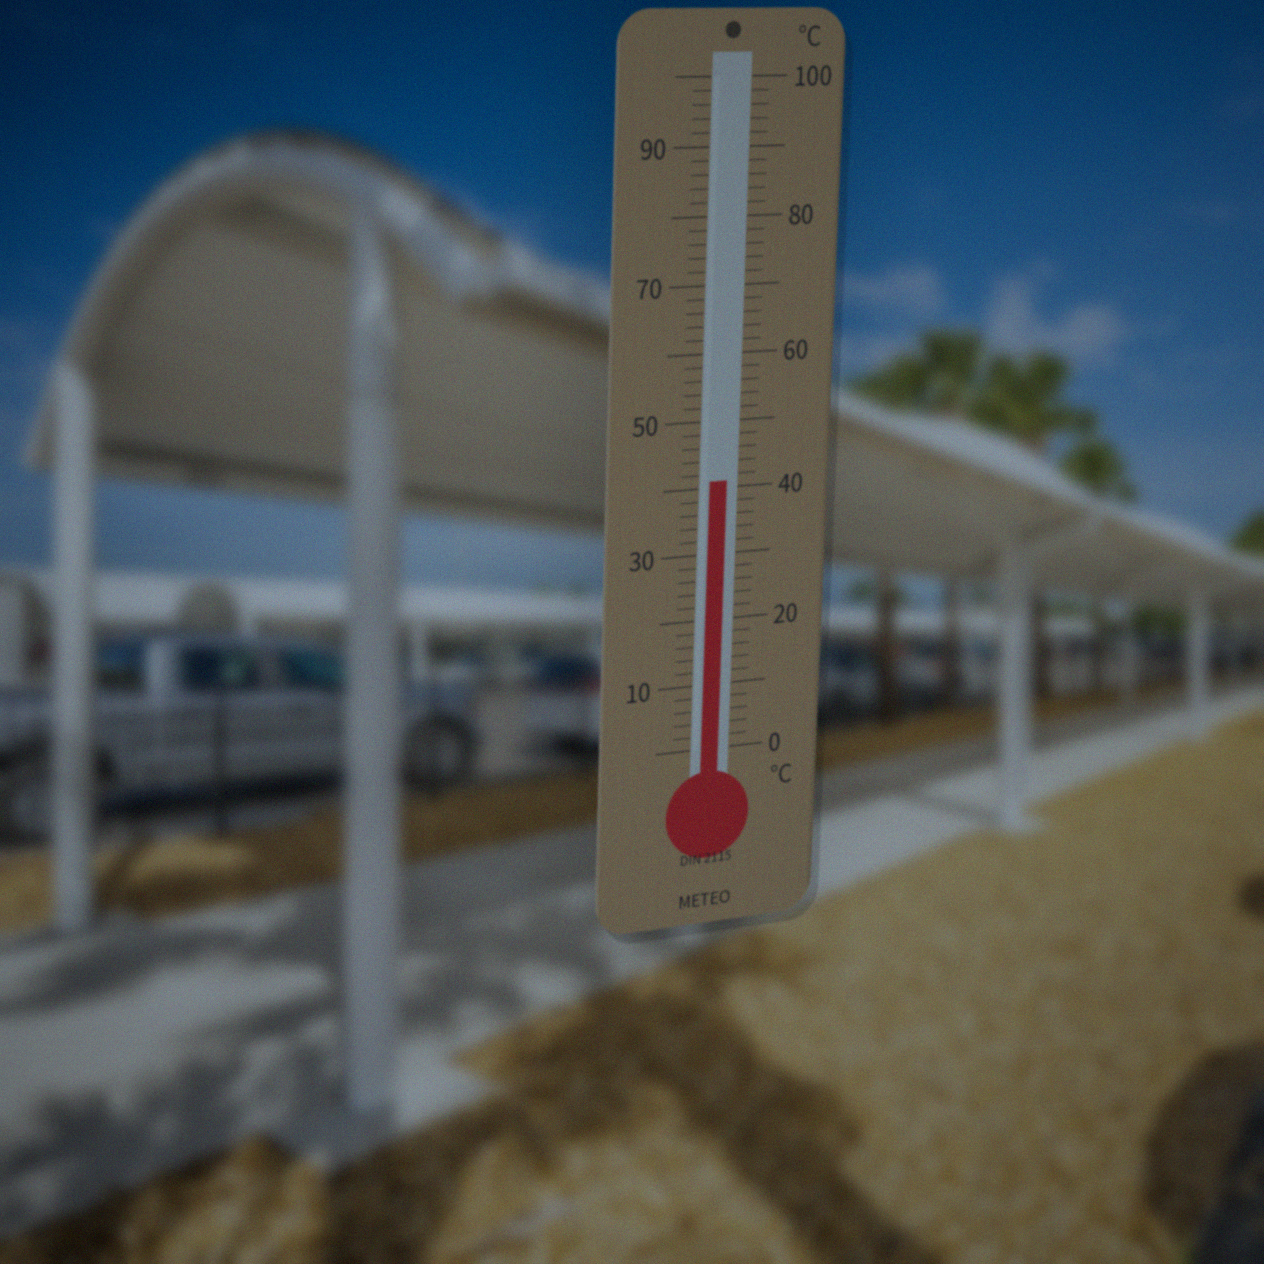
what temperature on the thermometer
41 °C
